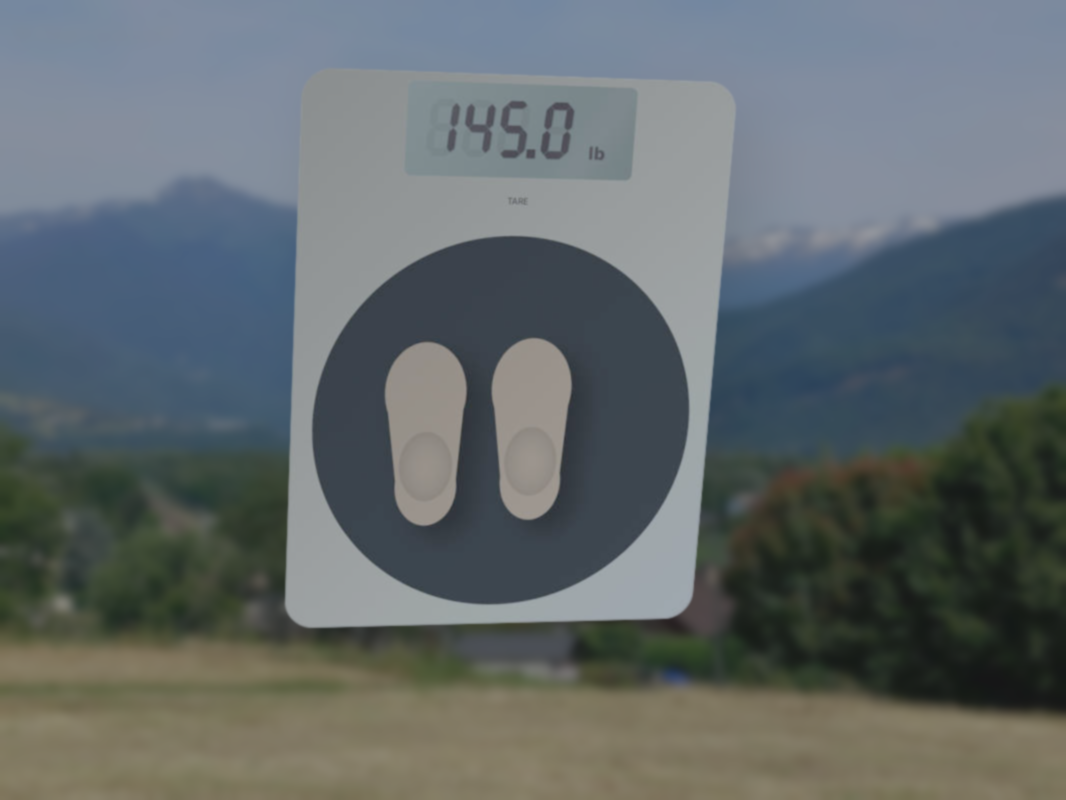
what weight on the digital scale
145.0 lb
